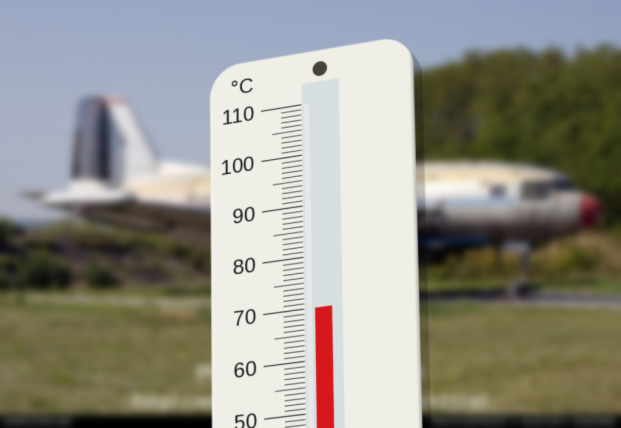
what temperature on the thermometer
70 °C
